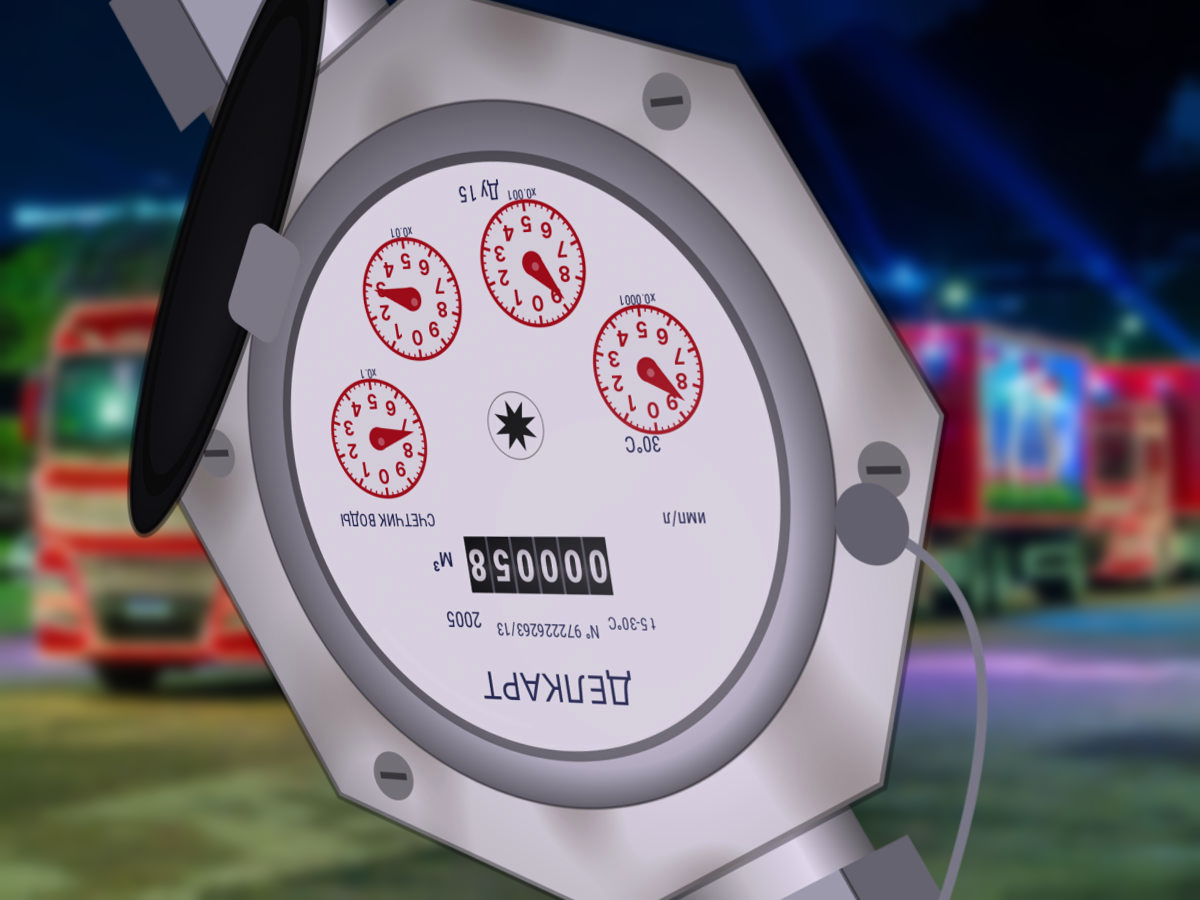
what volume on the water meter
58.7288 m³
